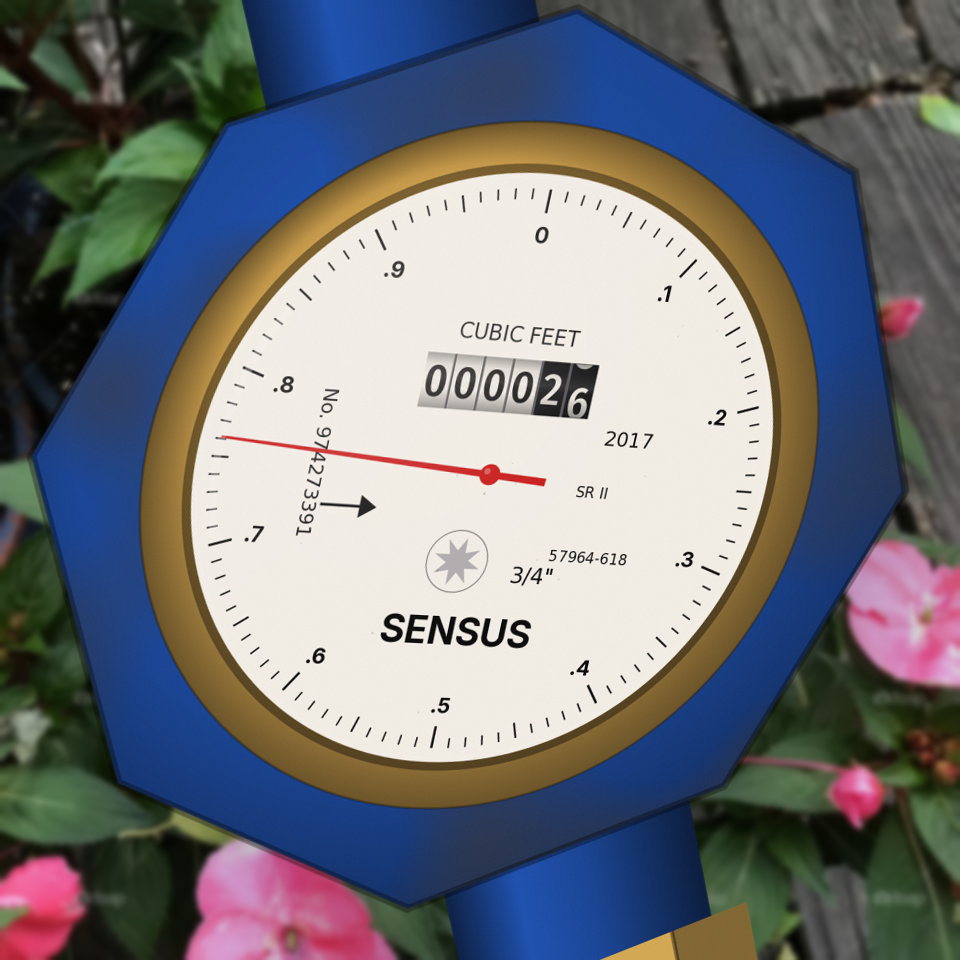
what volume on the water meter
25.76 ft³
